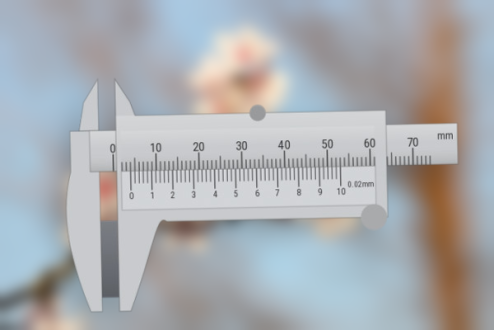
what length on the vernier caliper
4.0 mm
